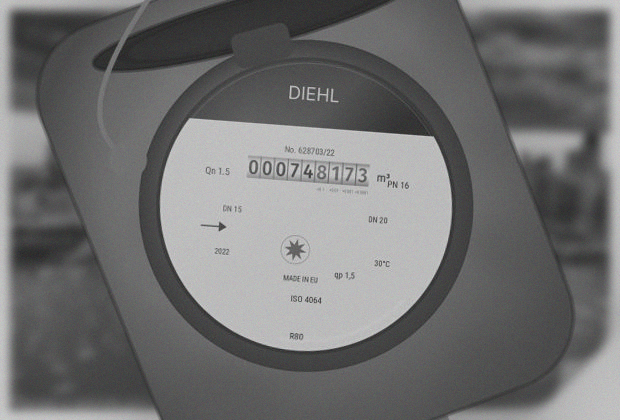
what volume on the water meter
74.8173 m³
